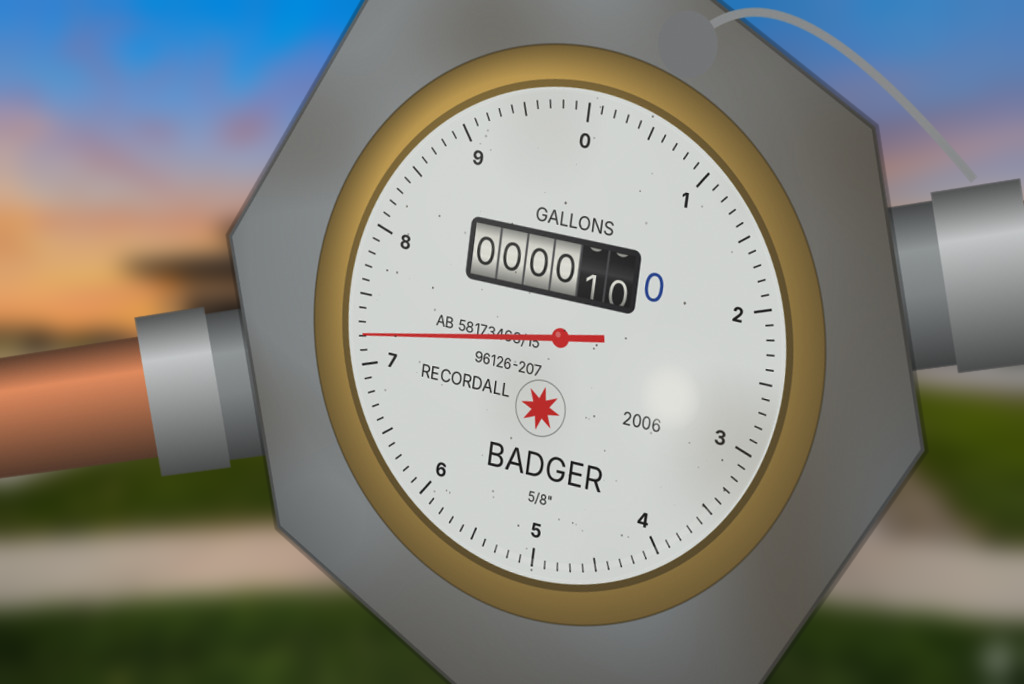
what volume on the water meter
97.2 gal
